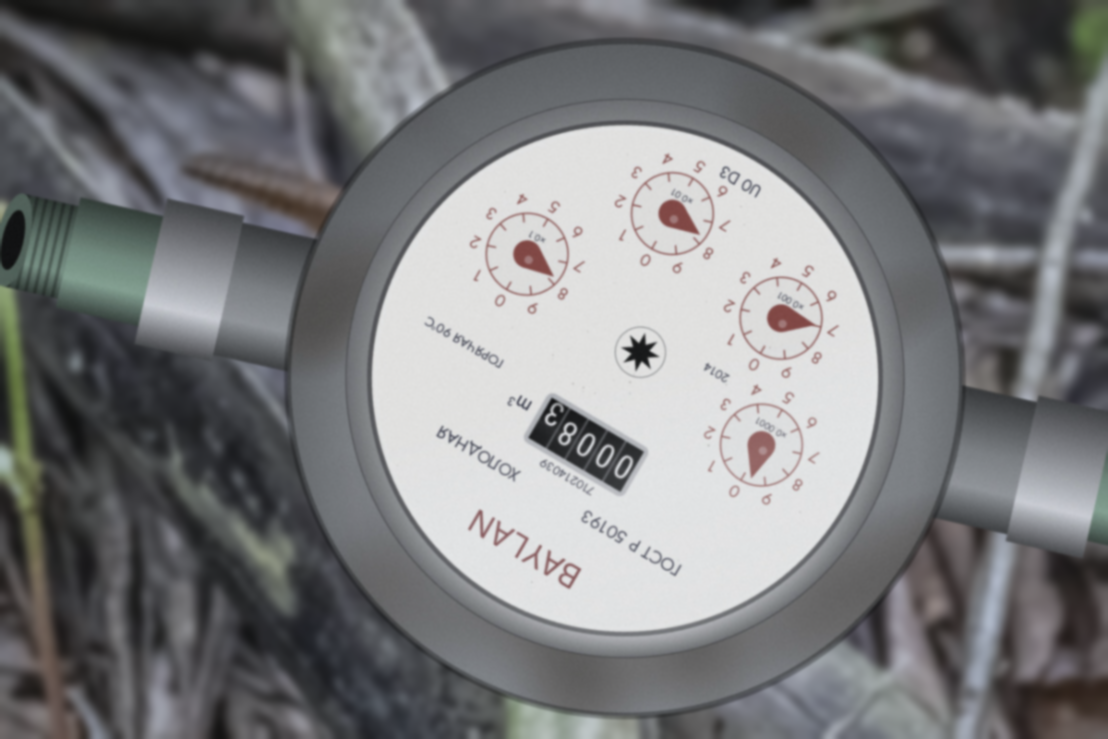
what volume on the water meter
82.7769 m³
